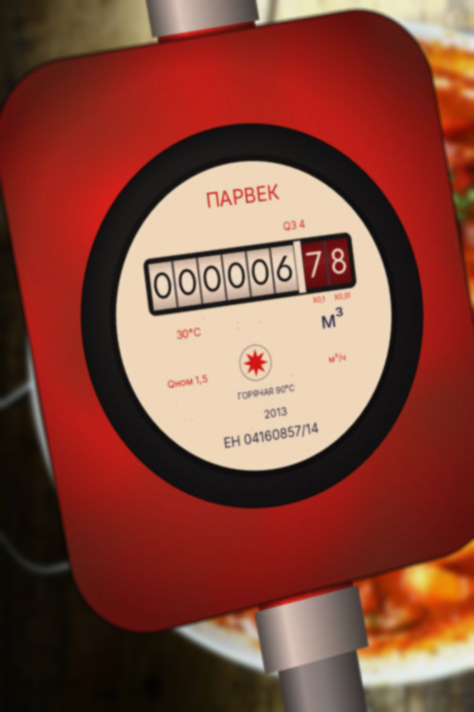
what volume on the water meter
6.78 m³
